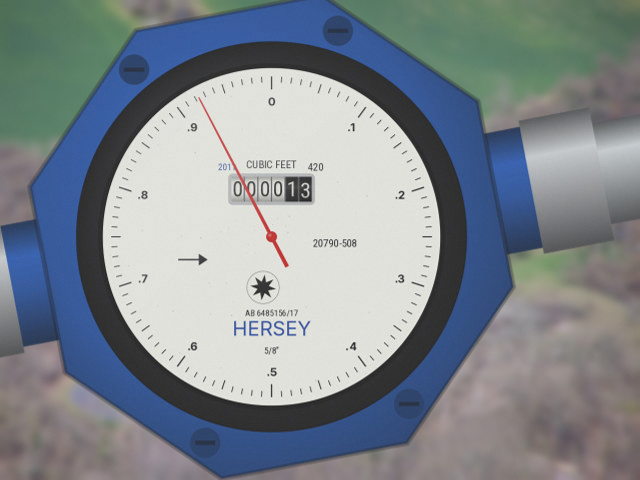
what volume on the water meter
12.92 ft³
